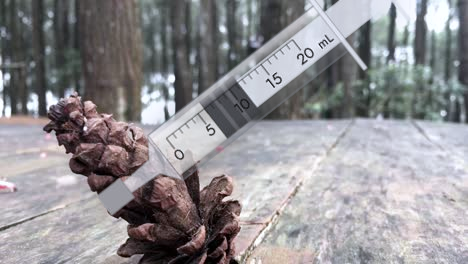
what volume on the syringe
6 mL
